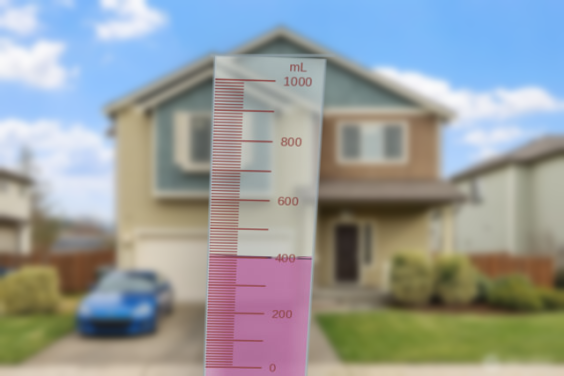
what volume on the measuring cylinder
400 mL
